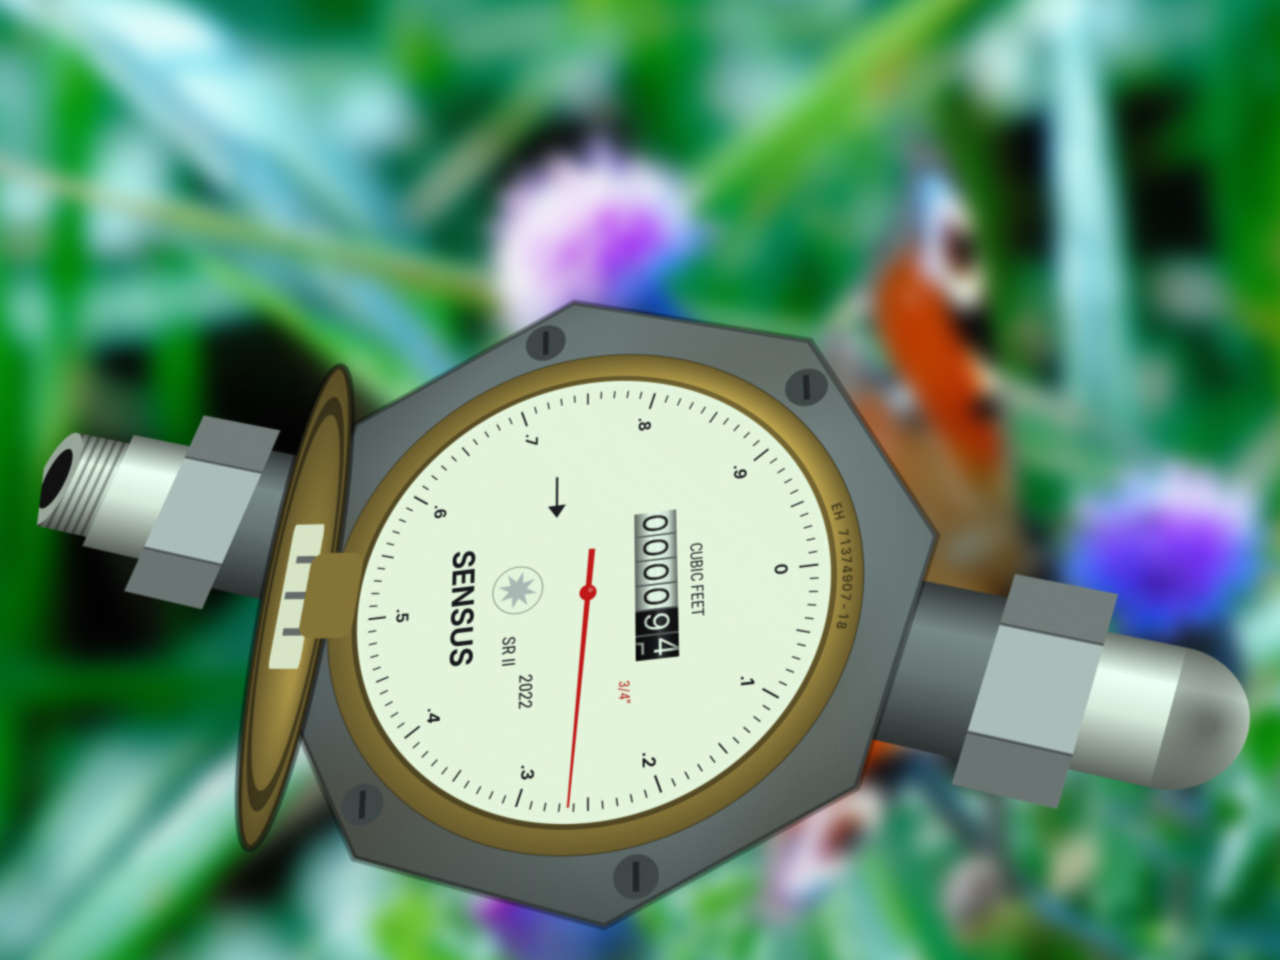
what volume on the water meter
94.26 ft³
